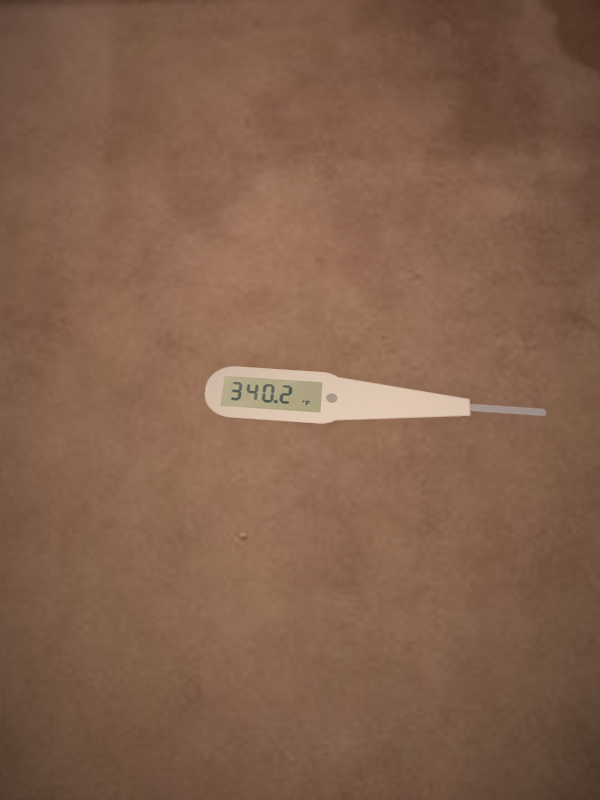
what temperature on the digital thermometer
340.2 °F
